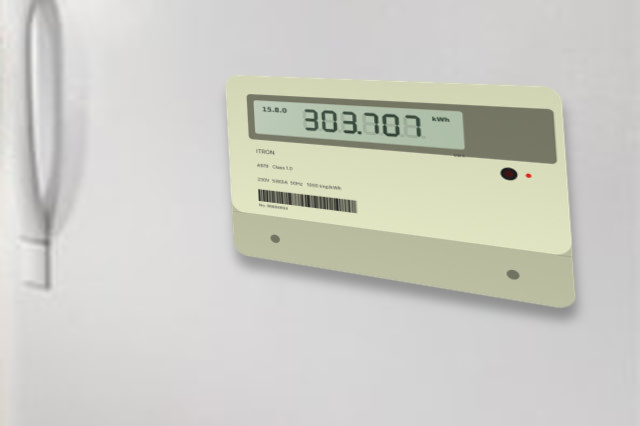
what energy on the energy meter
303.707 kWh
